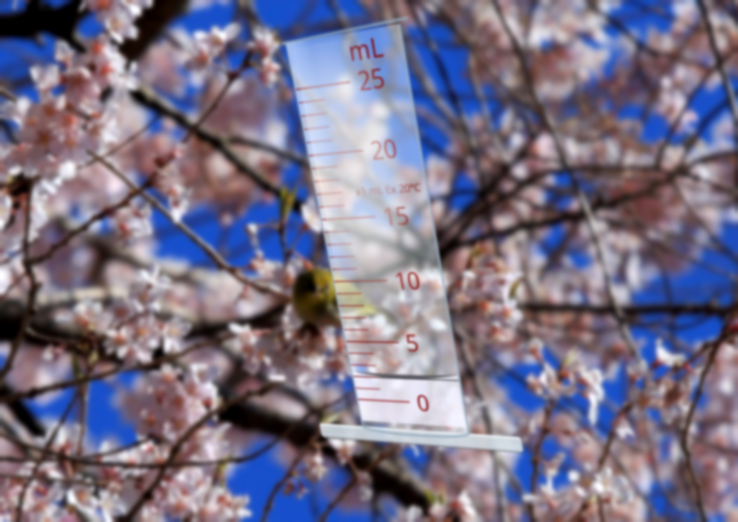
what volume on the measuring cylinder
2 mL
